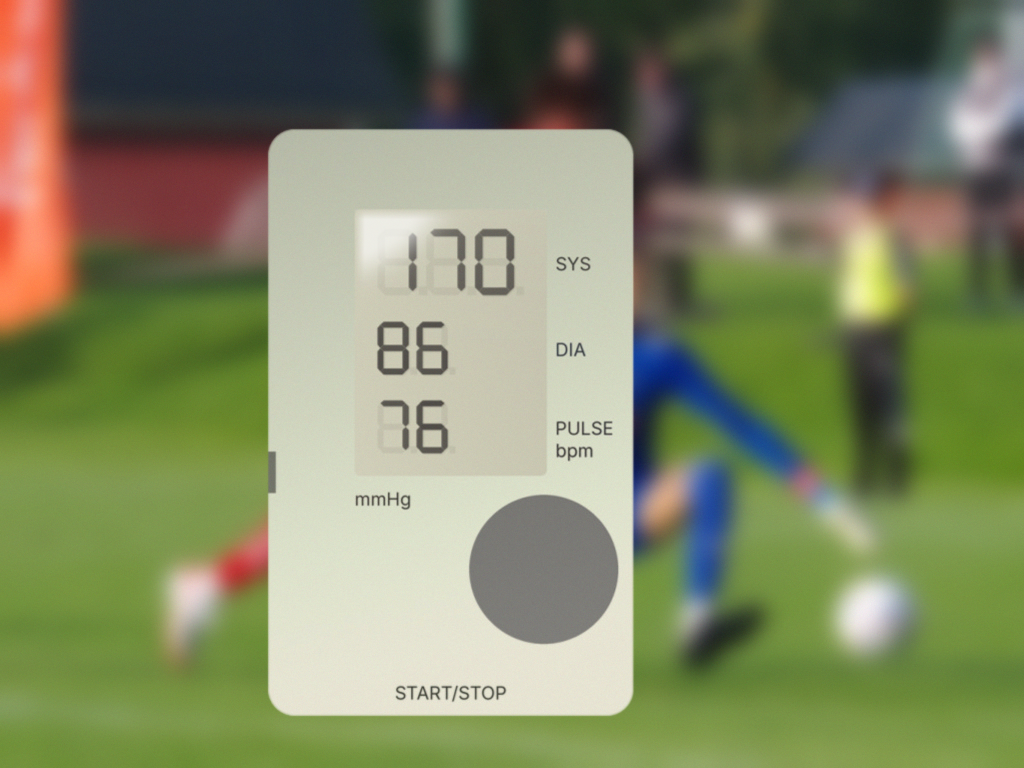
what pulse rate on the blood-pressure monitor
76 bpm
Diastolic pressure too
86 mmHg
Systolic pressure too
170 mmHg
